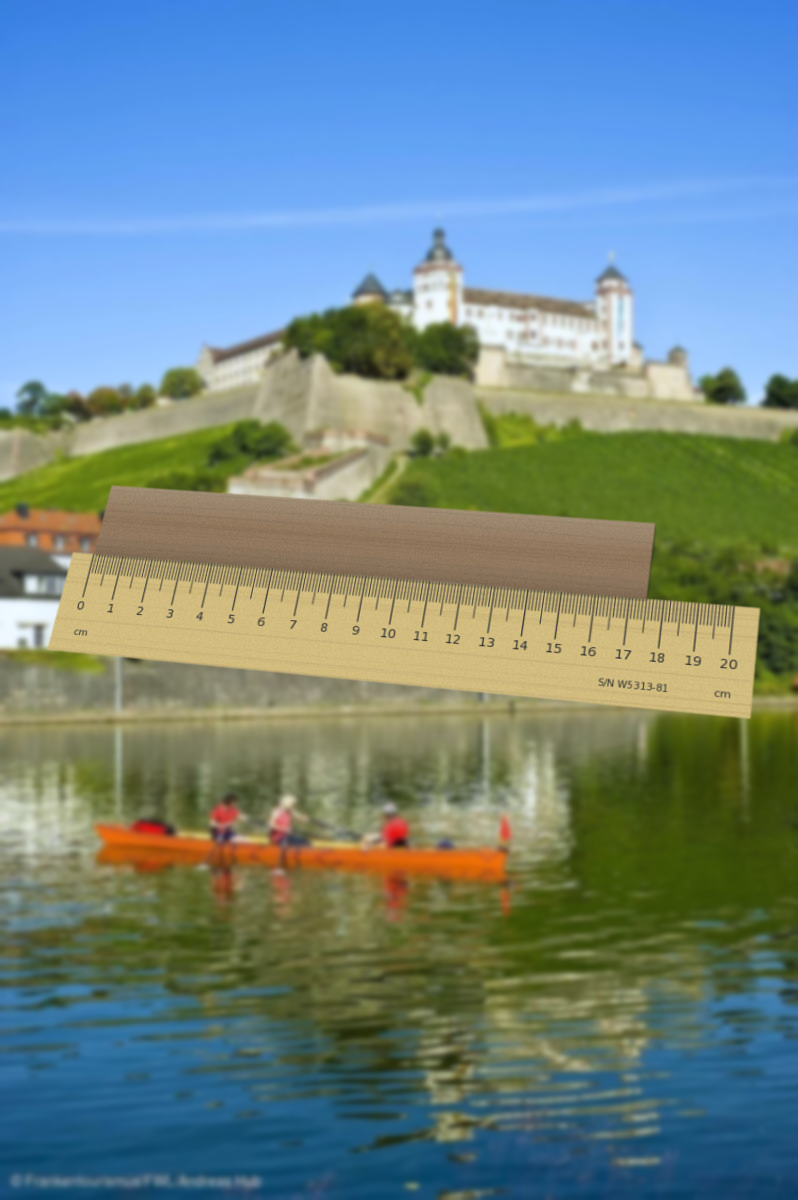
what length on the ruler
17.5 cm
